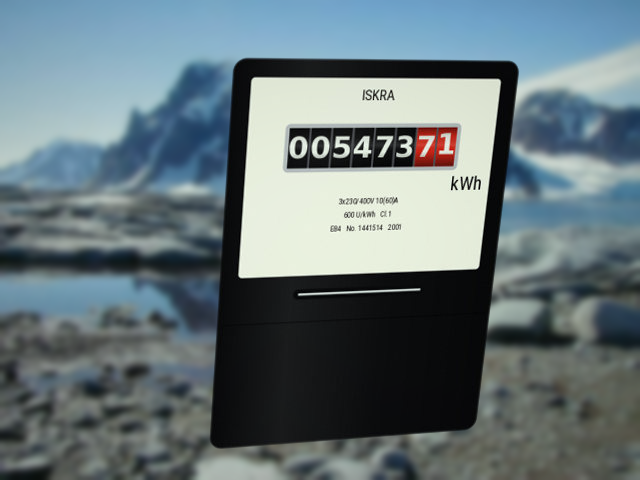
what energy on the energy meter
5473.71 kWh
